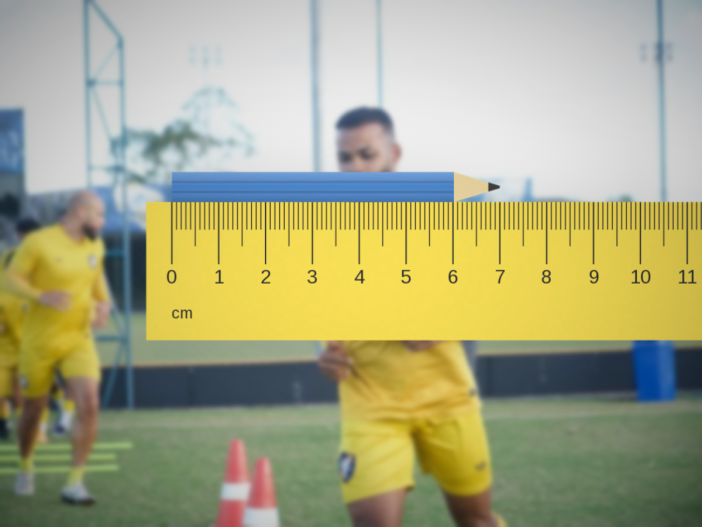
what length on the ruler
7 cm
